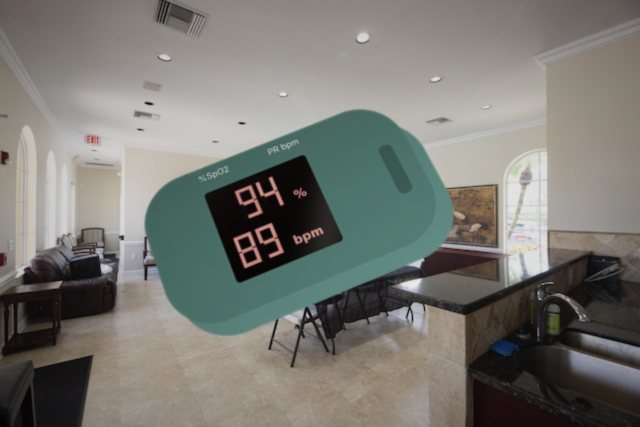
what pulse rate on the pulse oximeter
89 bpm
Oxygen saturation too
94 %
